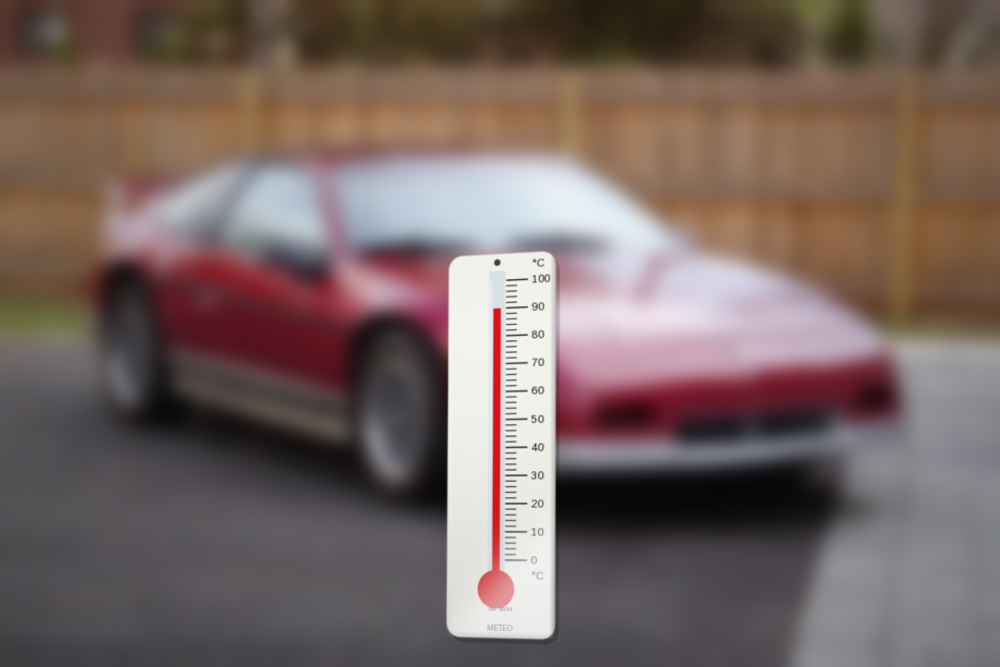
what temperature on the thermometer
90 °C
